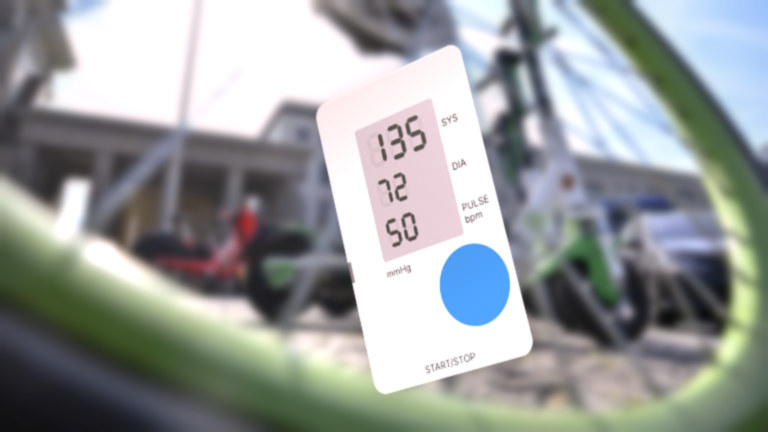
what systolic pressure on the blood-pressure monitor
135 mmHg
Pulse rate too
50 bpm
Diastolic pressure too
72 mmHg
